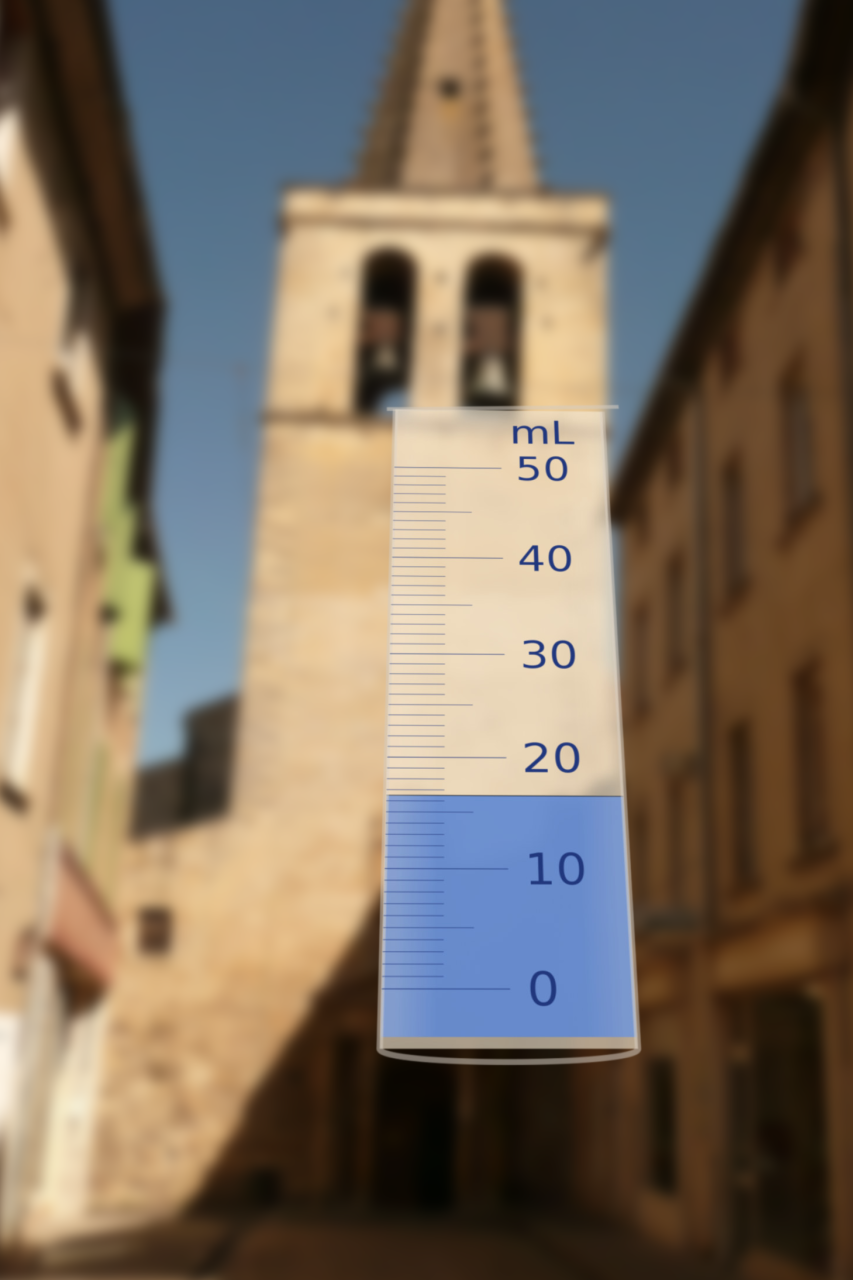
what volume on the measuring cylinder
16.5 mL
